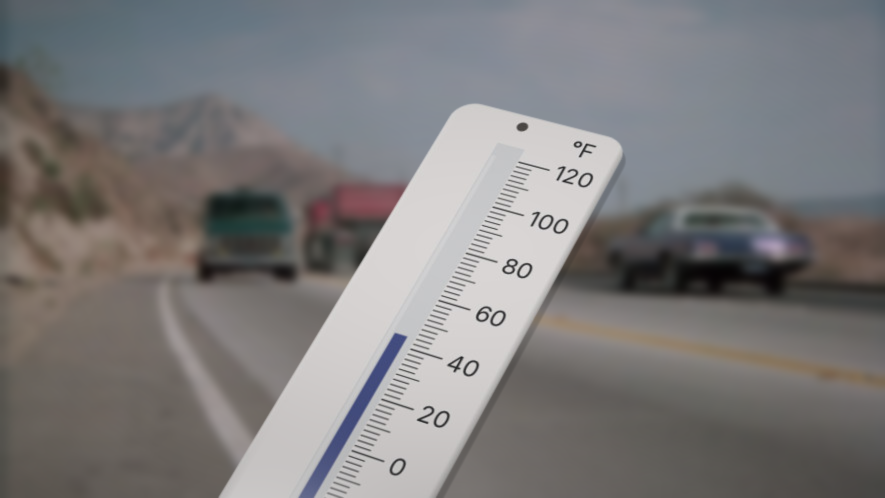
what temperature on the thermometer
44 °F
